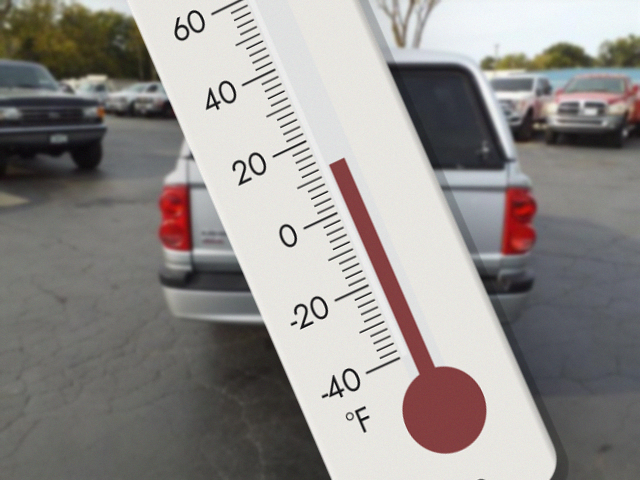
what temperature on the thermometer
12 °F
